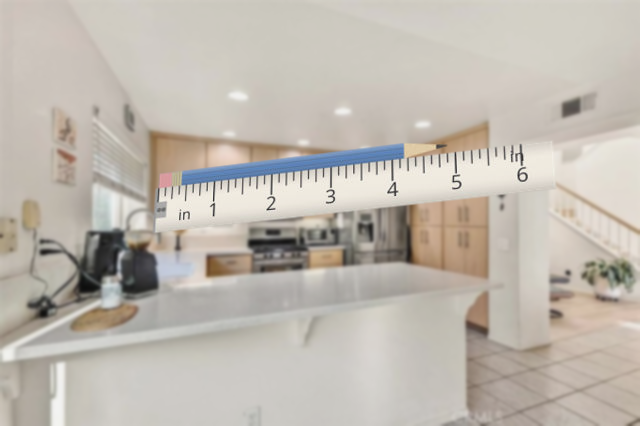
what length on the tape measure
4.875 in
